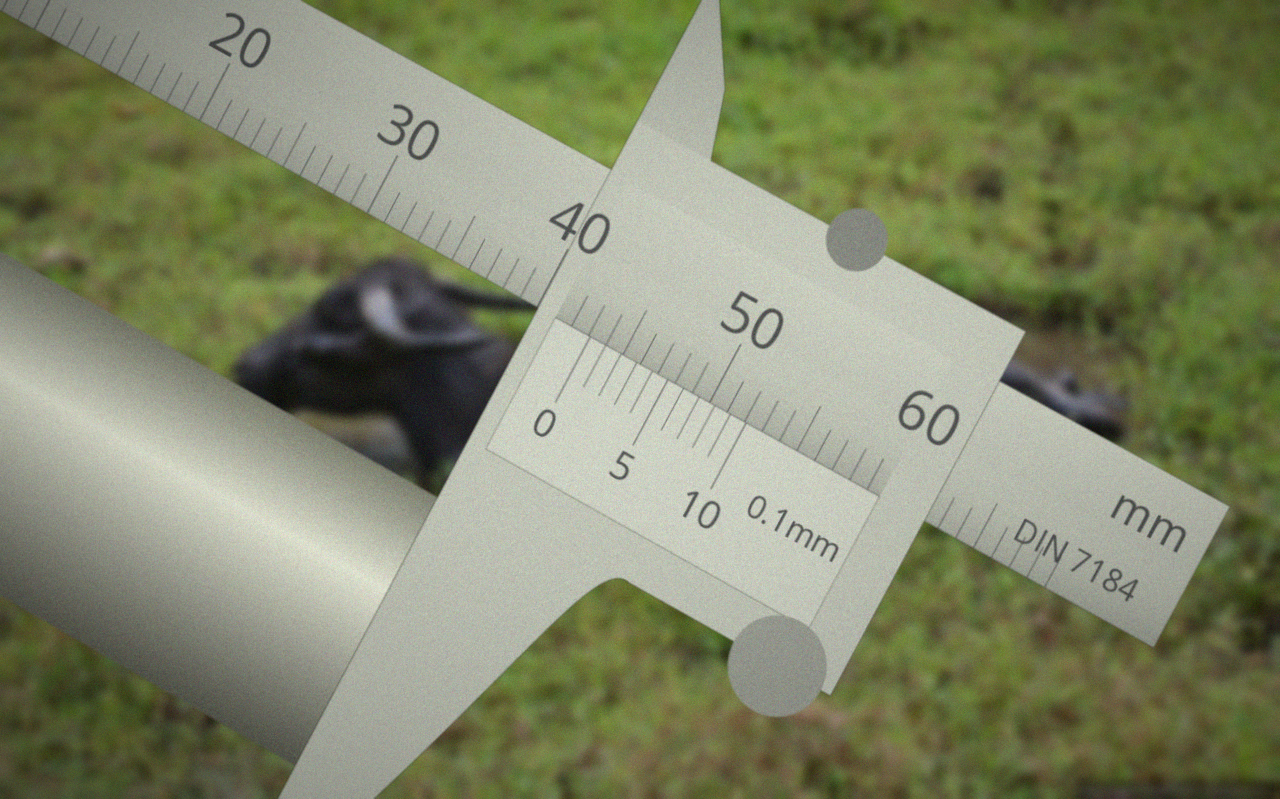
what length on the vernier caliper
43.1 mm
